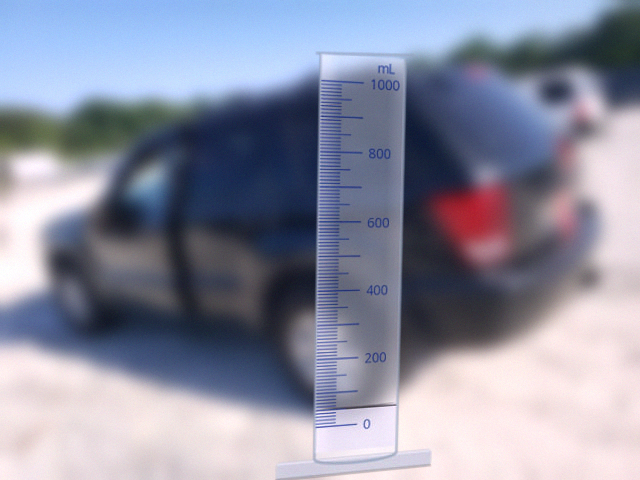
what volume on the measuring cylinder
50 mL
